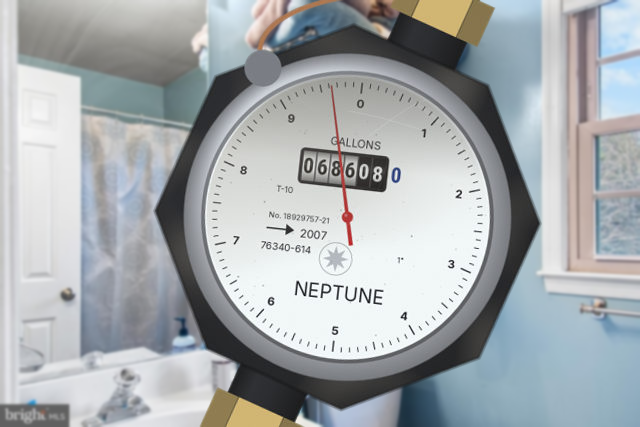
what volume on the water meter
686079.6 gal
